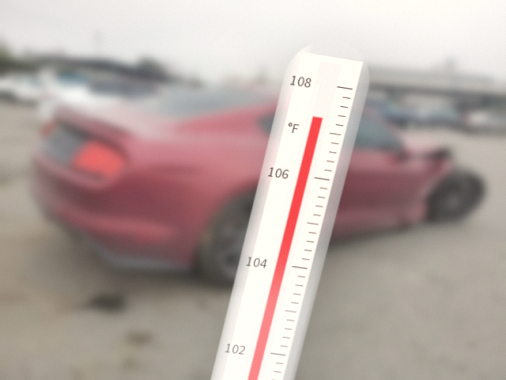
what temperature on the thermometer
107.3 °F
